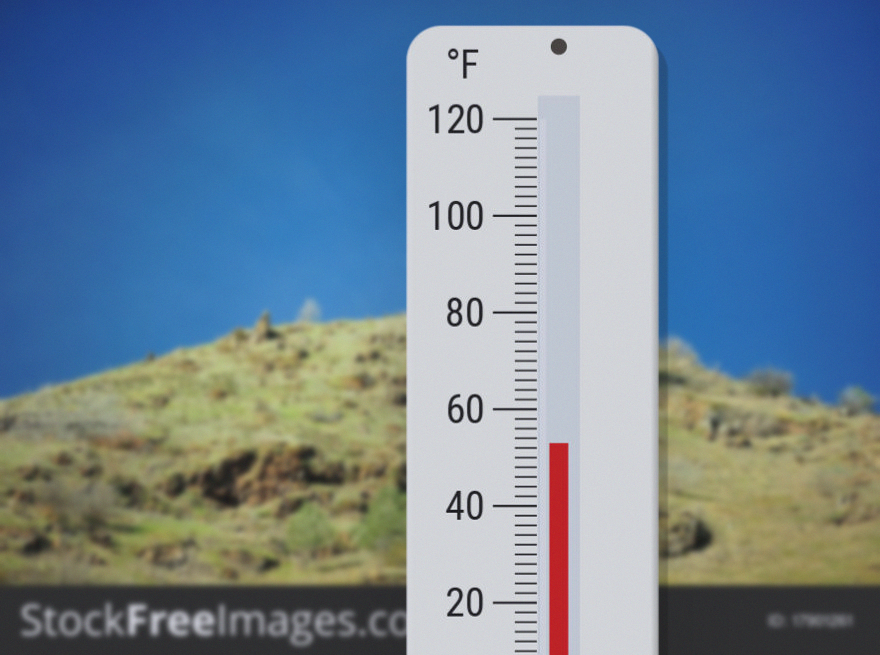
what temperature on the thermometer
53 °F
